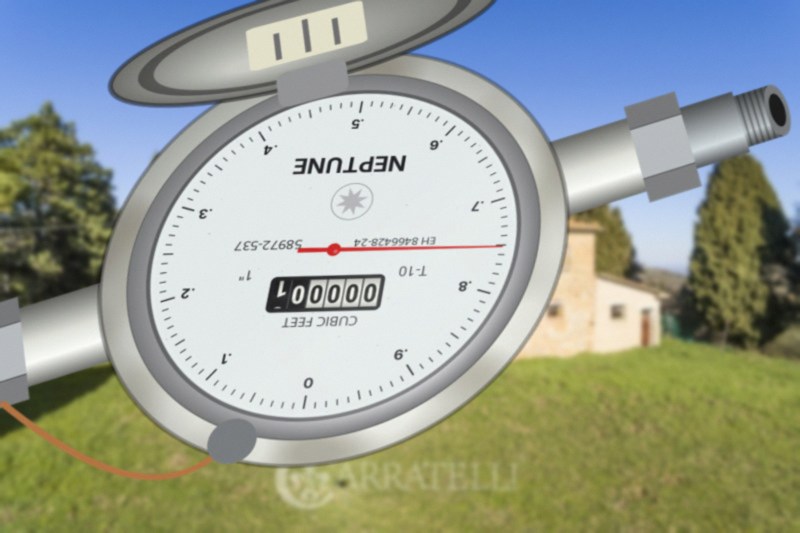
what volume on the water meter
0.75 ft³
